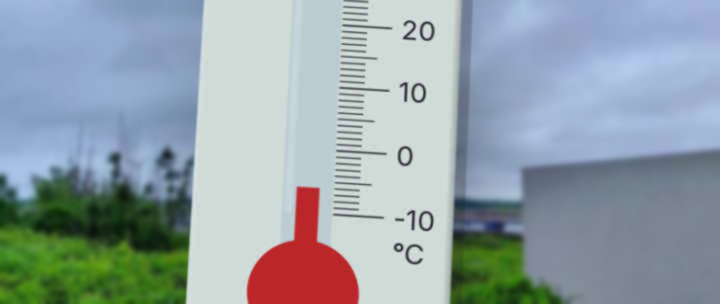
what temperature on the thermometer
-6 °C
